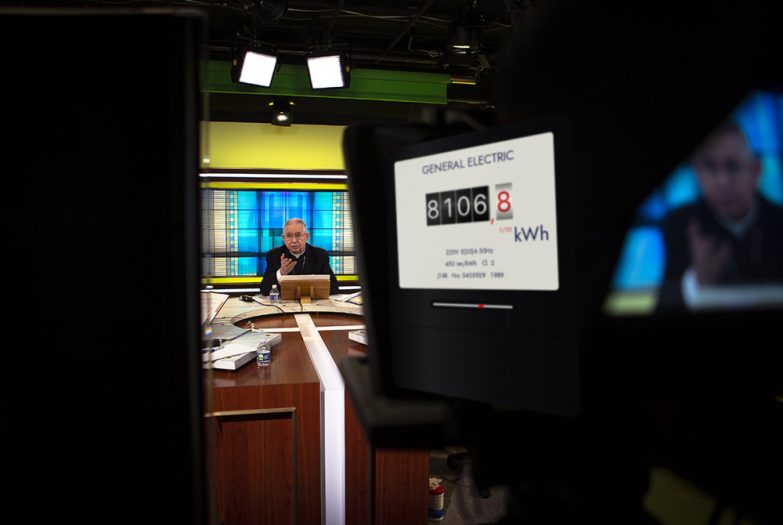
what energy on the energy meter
8106.8 kWh
